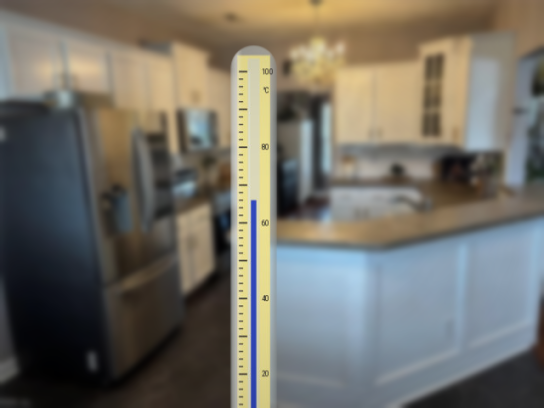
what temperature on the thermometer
66 °C
